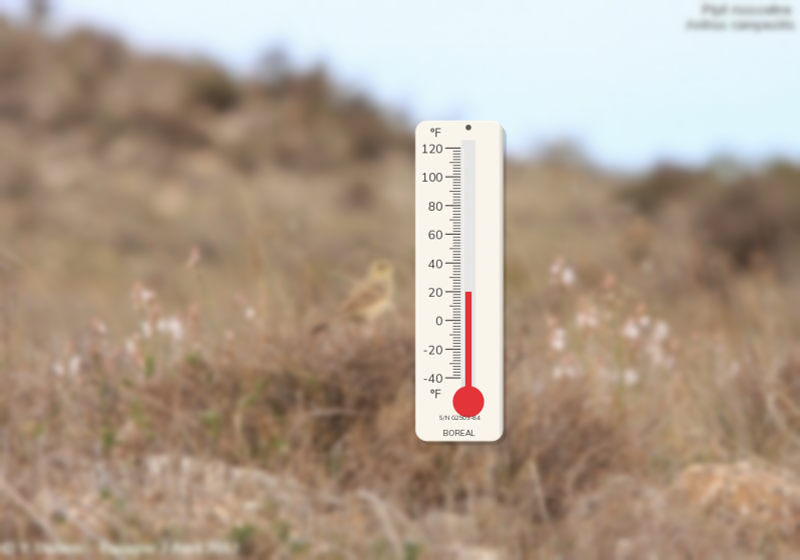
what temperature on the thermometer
20 °F
